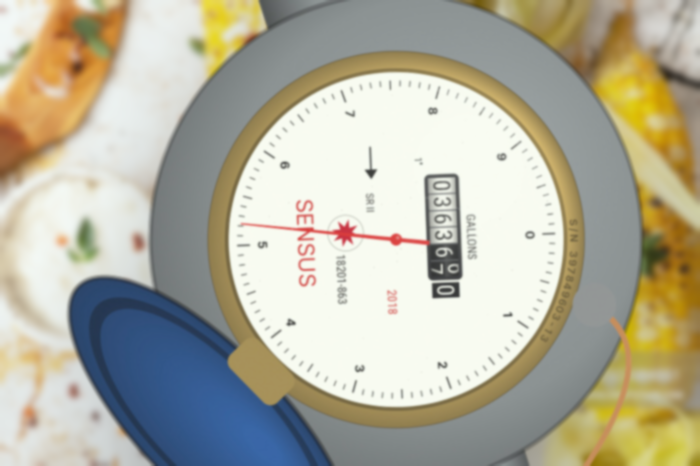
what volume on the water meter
363665.2 gal
